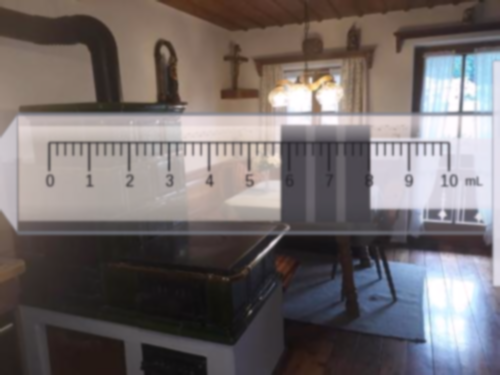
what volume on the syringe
5.8 mL
